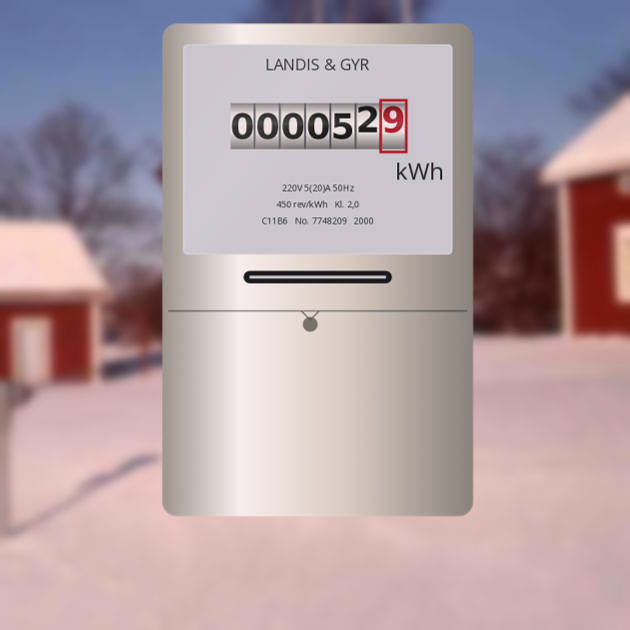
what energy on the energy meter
52.9 kWh
